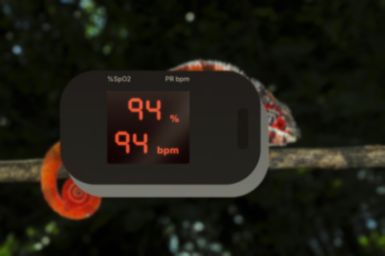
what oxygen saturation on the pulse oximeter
94 %
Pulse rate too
94 bpm
